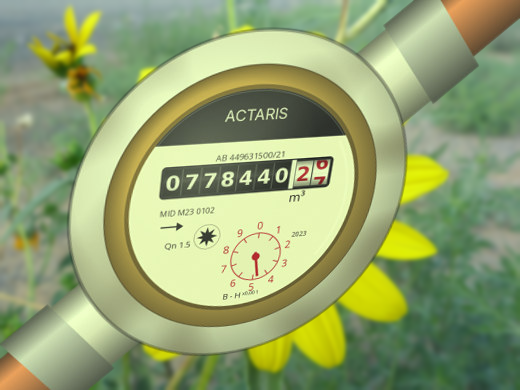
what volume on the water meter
778440.264 m³
